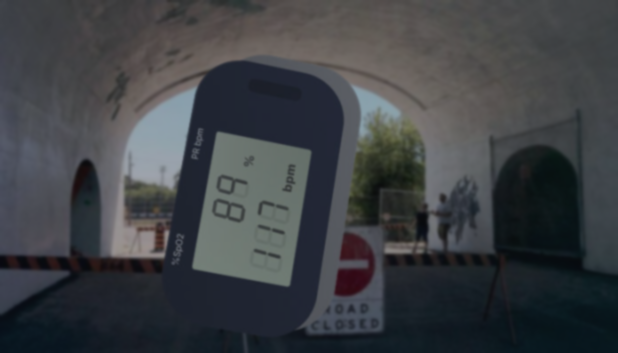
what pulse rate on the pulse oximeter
117 bpm
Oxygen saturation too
89 %
